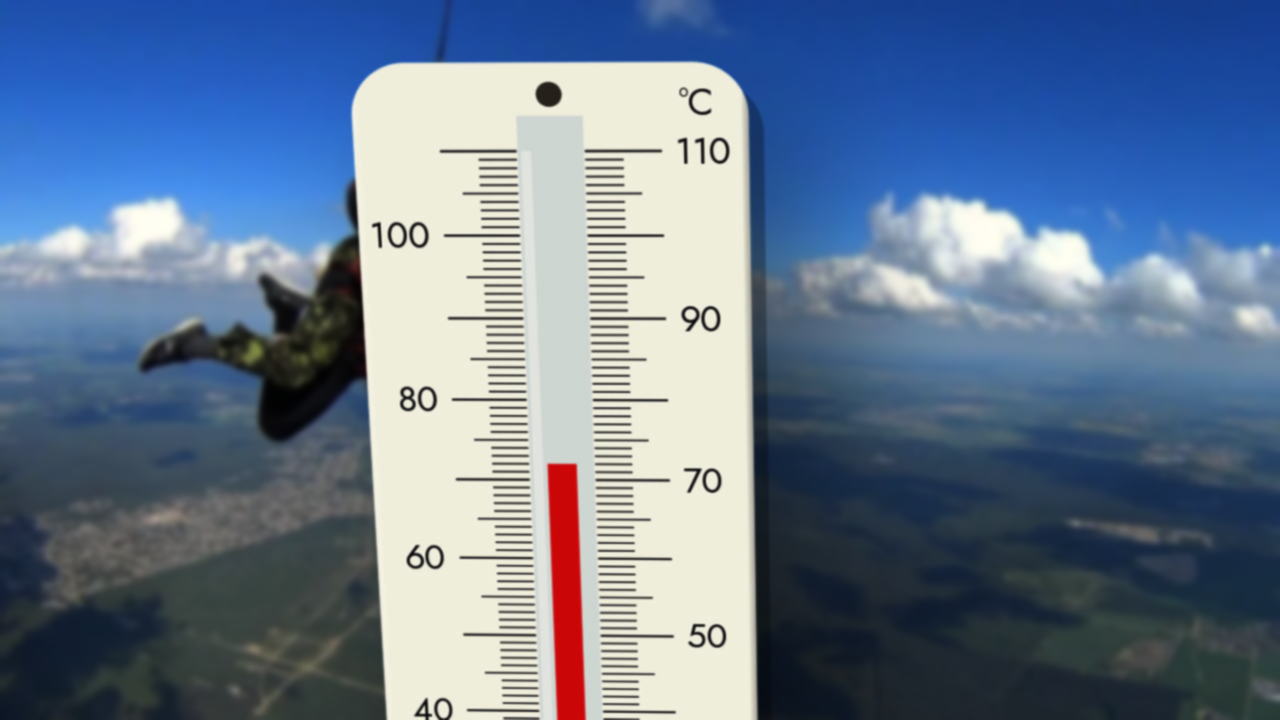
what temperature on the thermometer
72 °C
